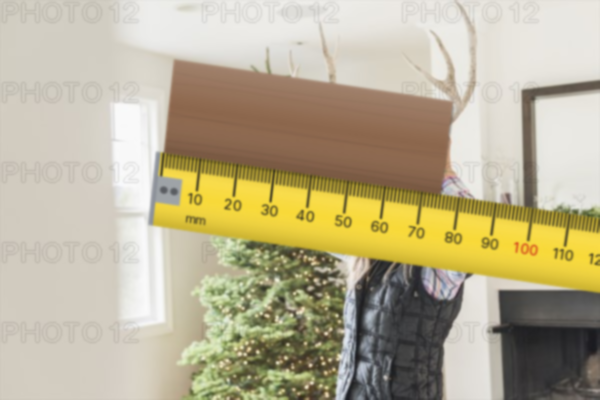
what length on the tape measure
75 mm
